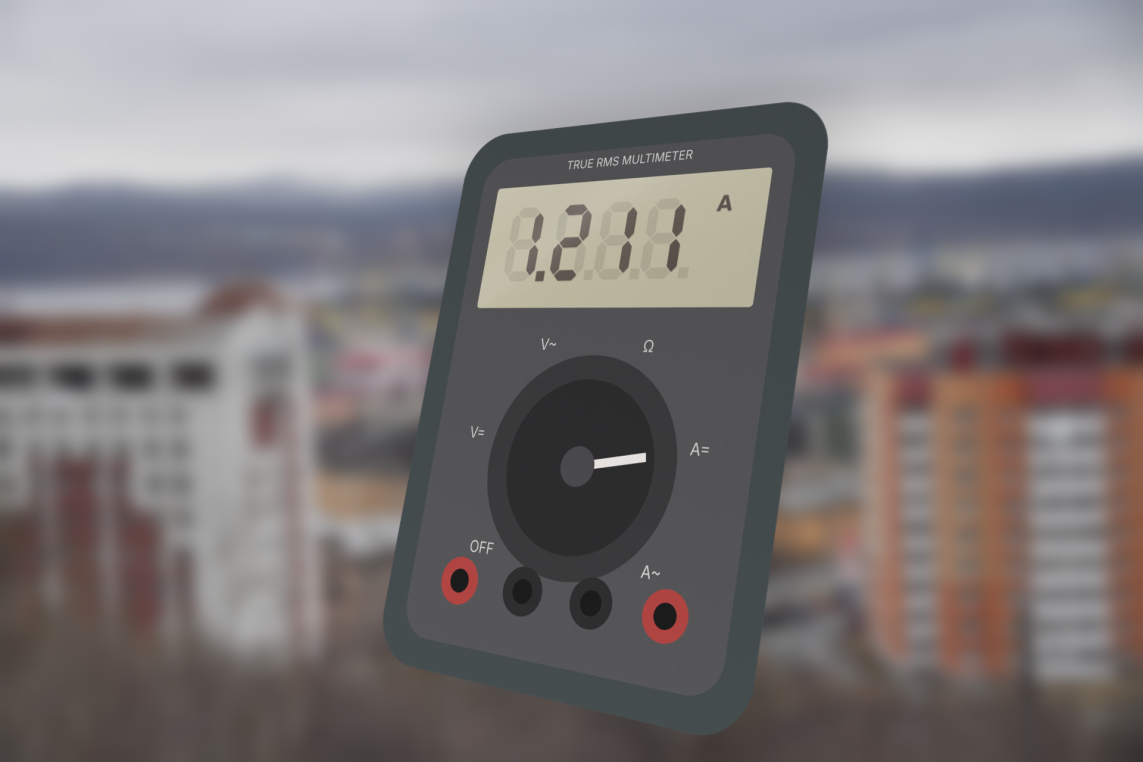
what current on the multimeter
1.211 A
